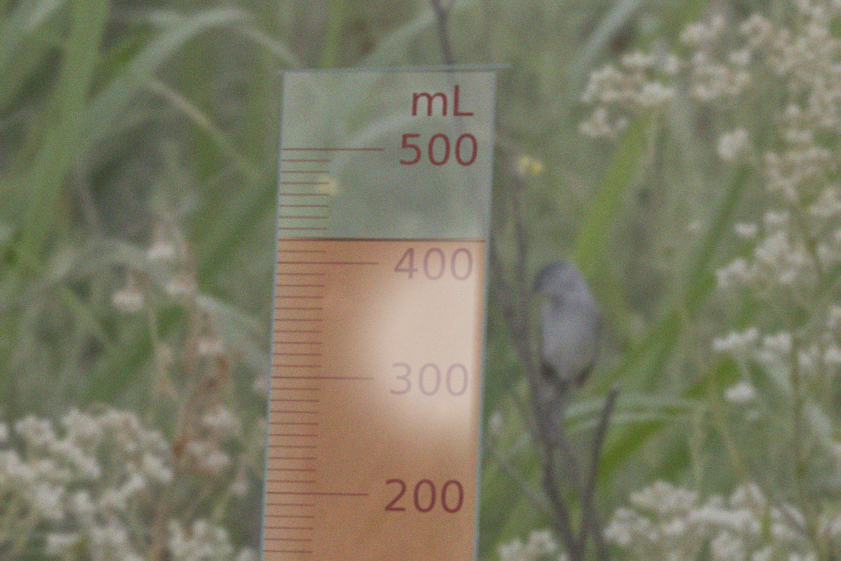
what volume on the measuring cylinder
420 mL
